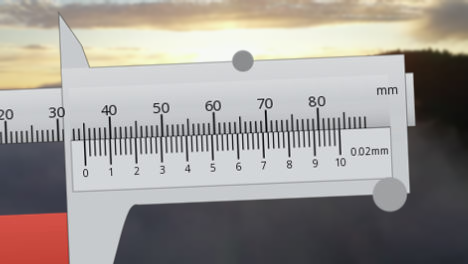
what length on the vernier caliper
35.0 mm
